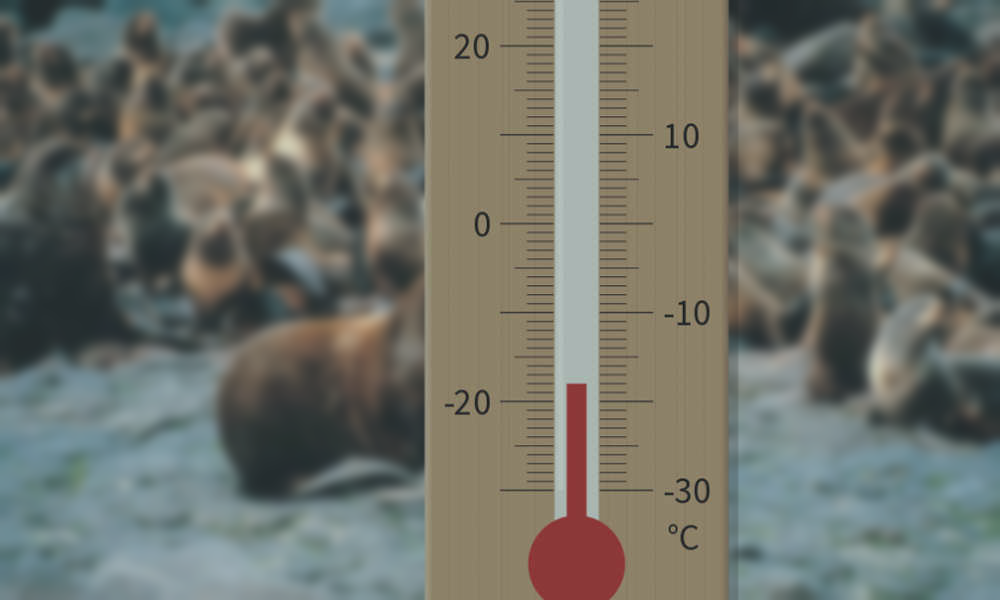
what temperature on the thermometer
-18 °C
